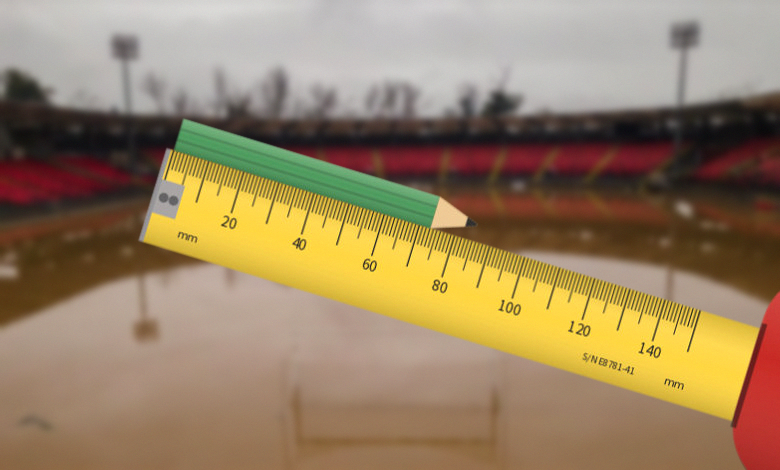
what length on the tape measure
85 mm
